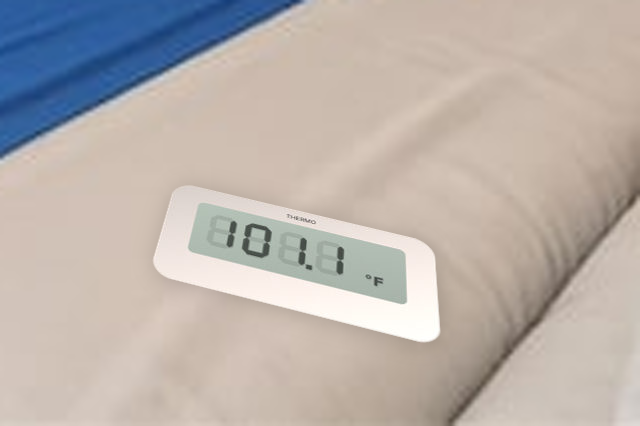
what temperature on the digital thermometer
101.1 °F
